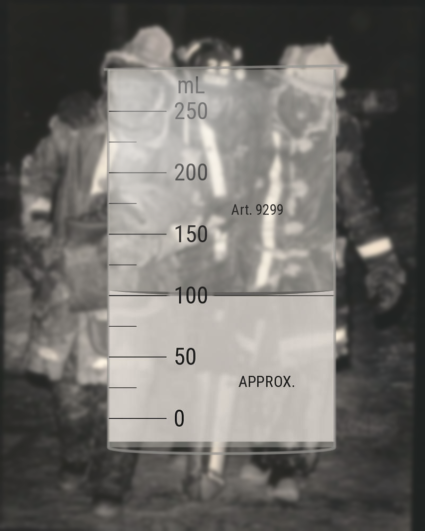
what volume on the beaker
100 mL
